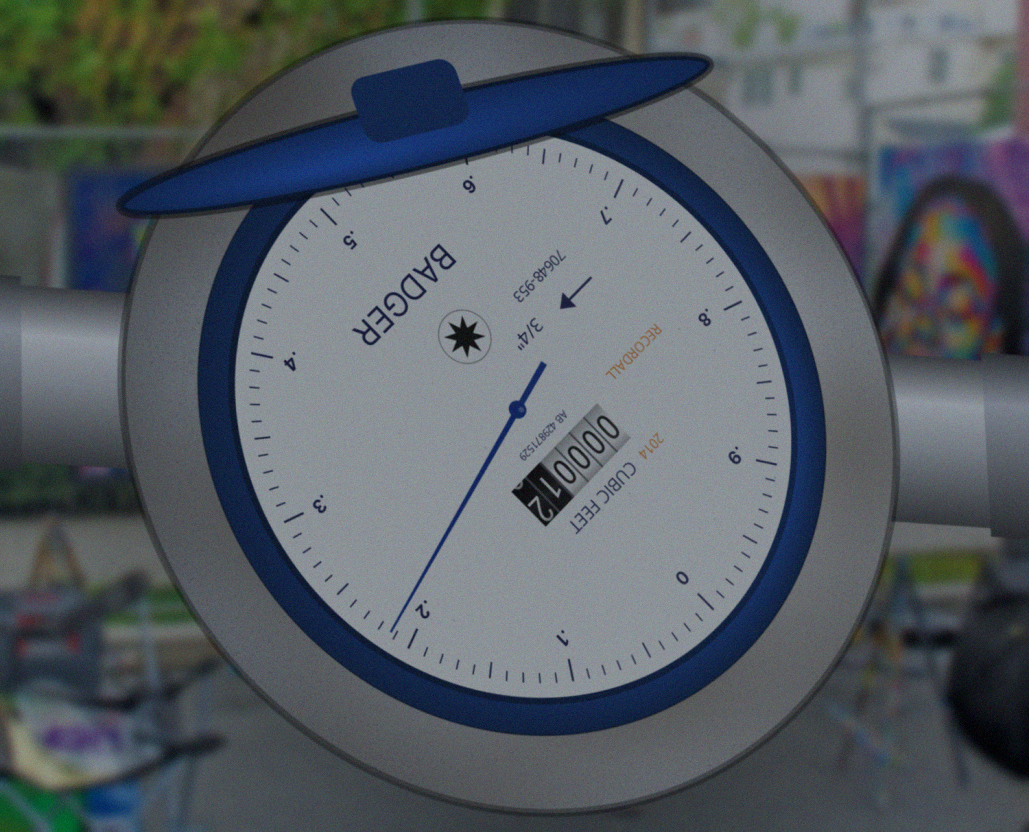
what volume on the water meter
12.21 ft³
